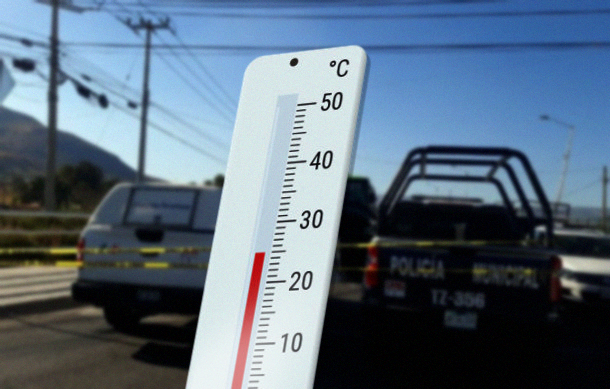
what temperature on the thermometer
25 °C
